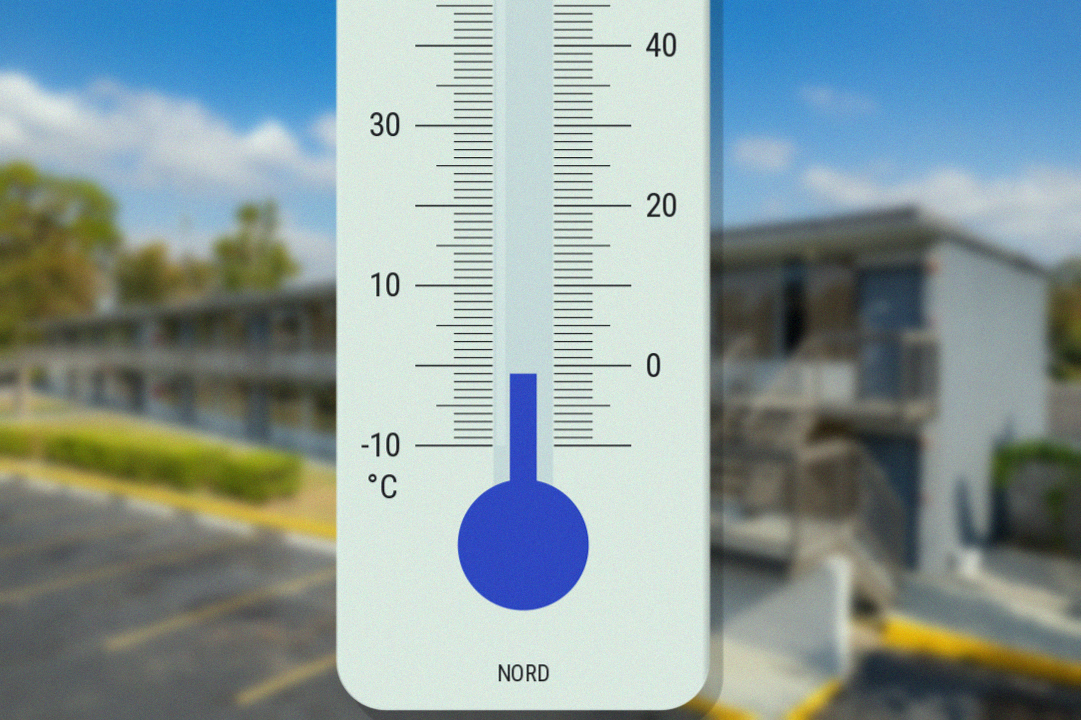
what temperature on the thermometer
-1 °C
